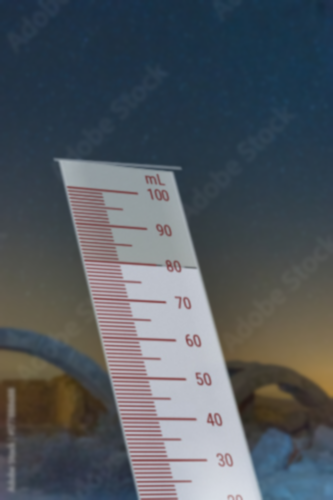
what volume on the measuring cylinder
80 mL
